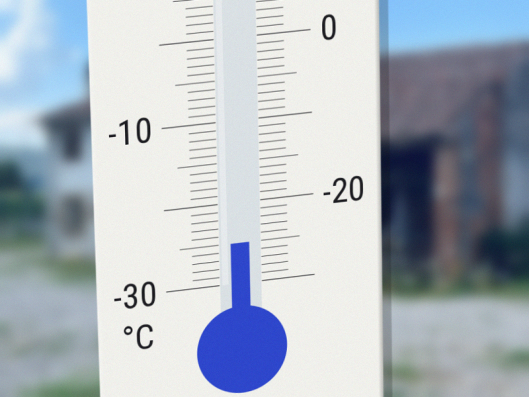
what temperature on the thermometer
-25 °C
